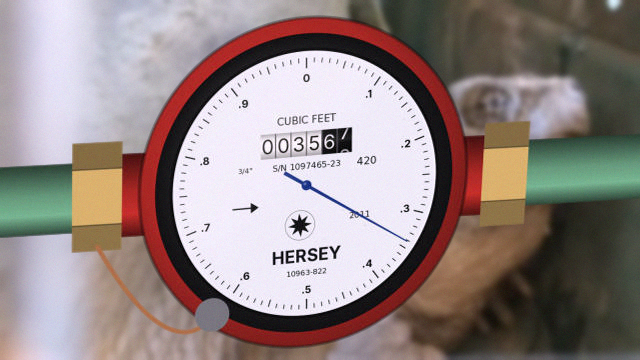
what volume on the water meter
3567.34 ft³
